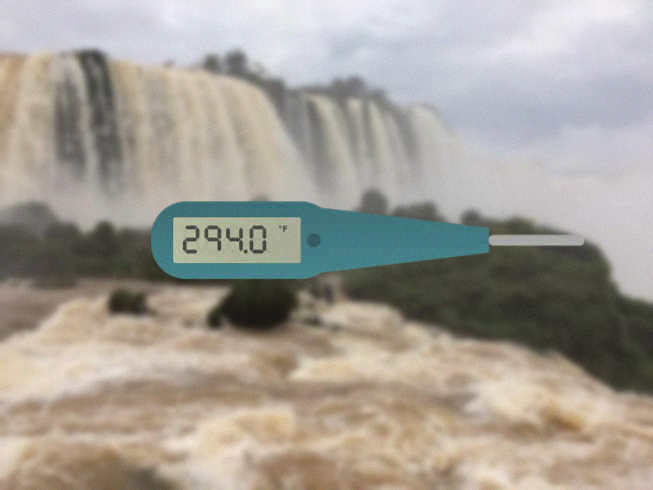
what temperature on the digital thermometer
294.0 °F
